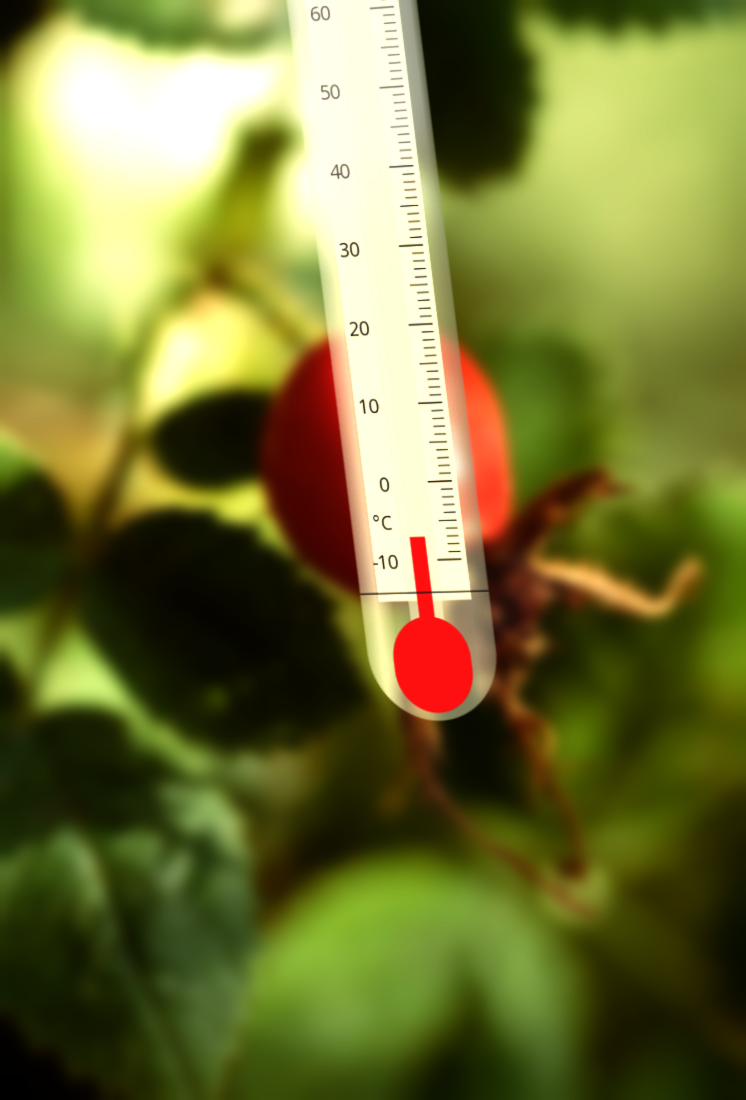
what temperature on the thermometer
-7 °C
